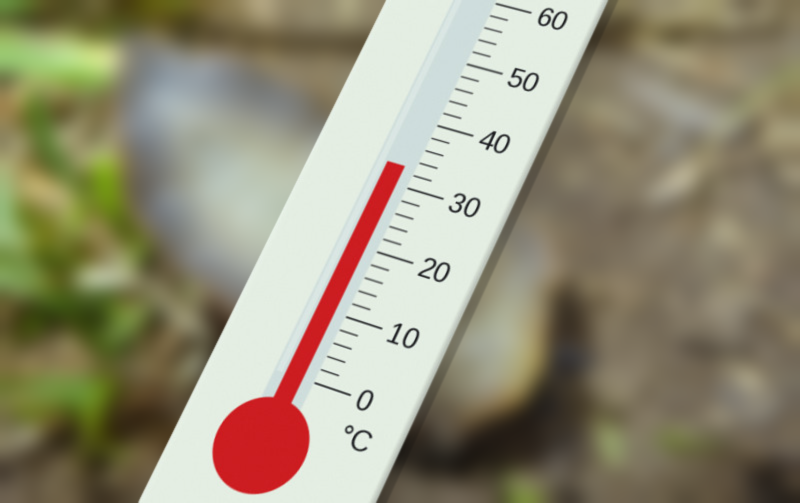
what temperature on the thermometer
33 °C
